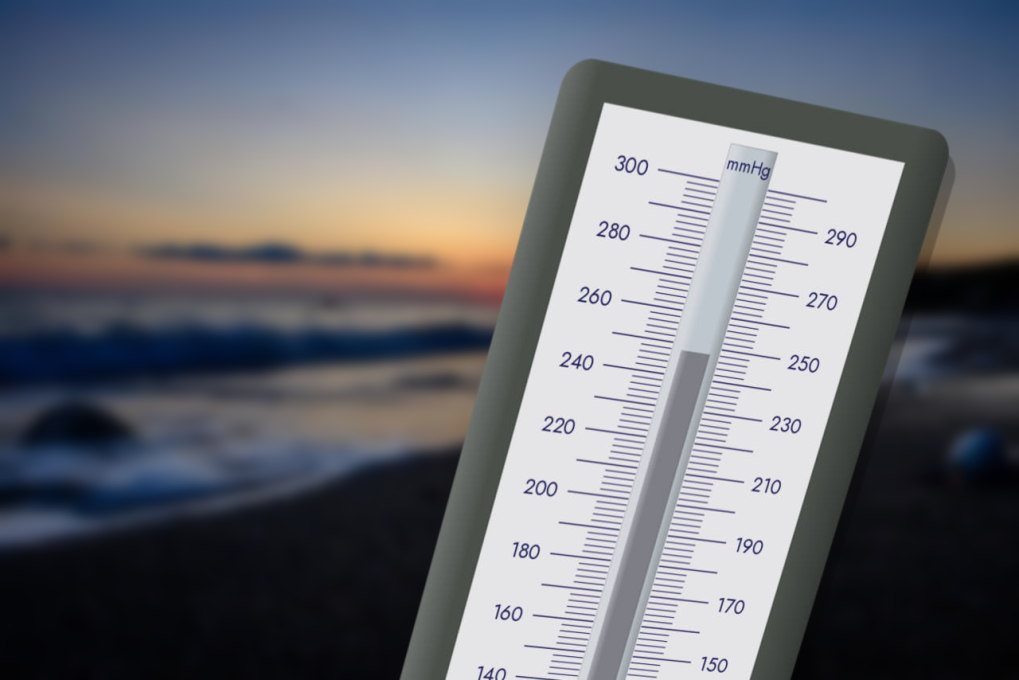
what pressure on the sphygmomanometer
248 mmHg
